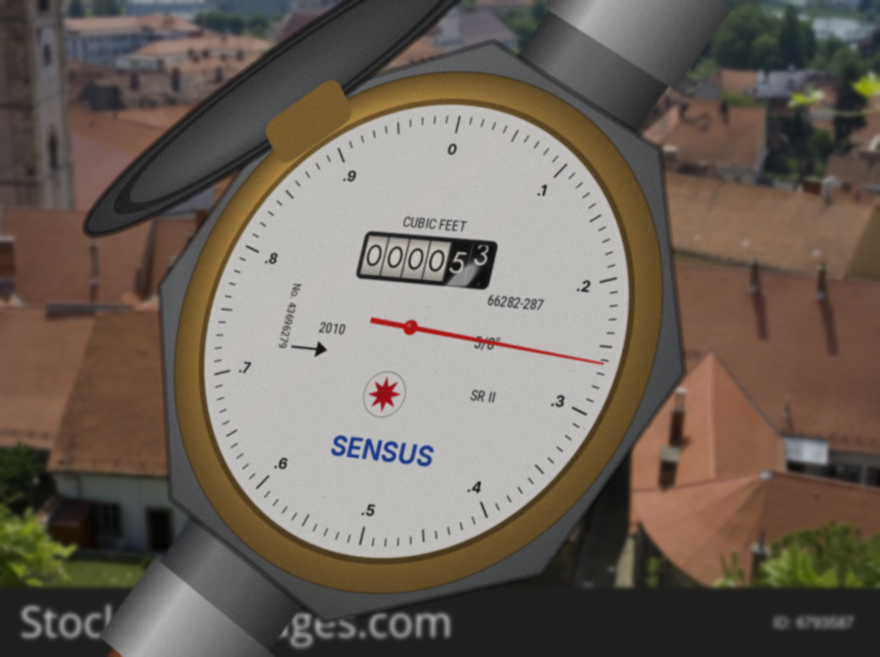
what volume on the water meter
53.26 ft³
